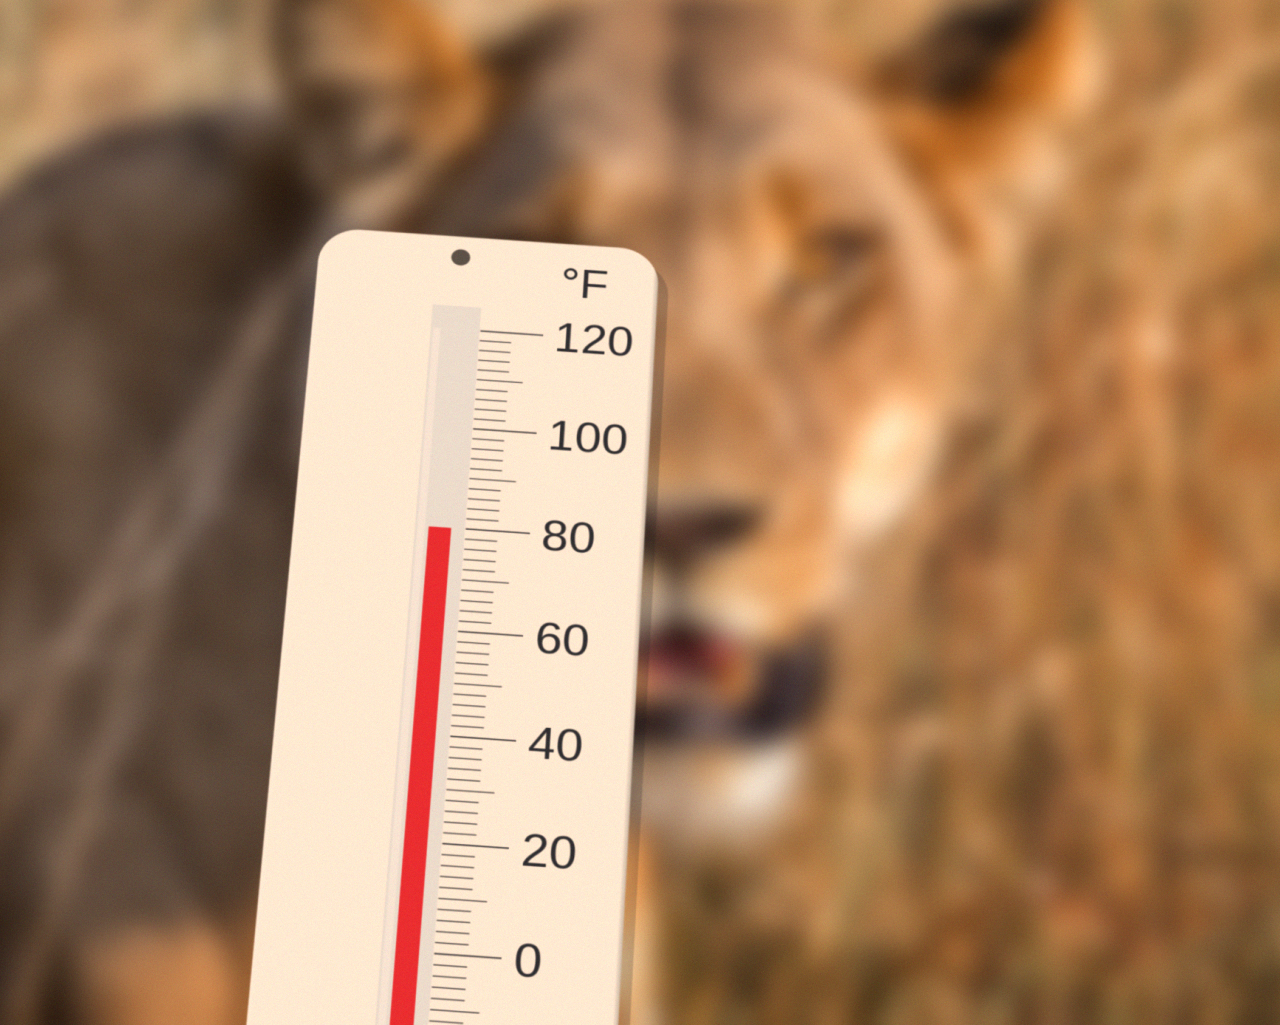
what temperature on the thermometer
80 °F
